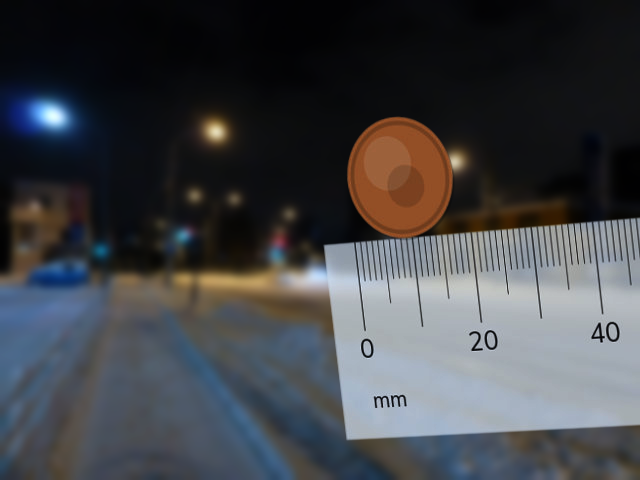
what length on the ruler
18 mm
